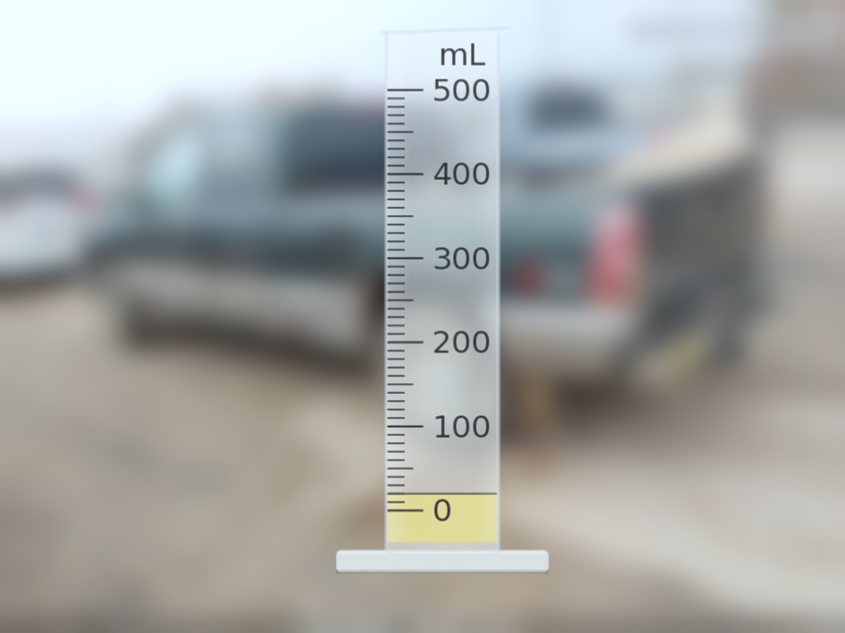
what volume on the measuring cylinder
20 mL
